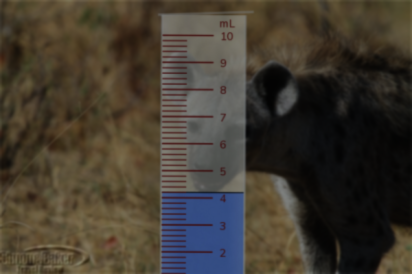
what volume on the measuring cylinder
4.2 mL
